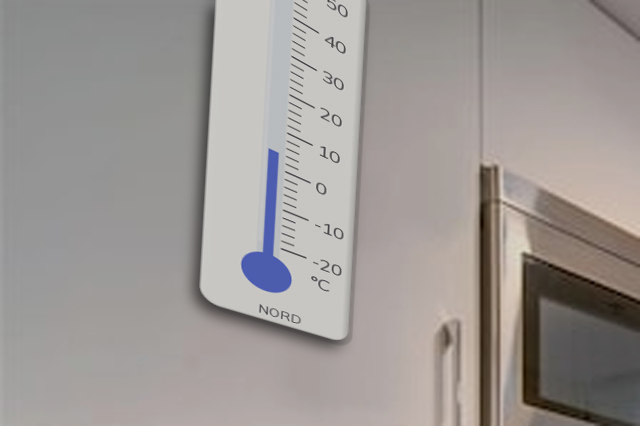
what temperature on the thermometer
4 °C
